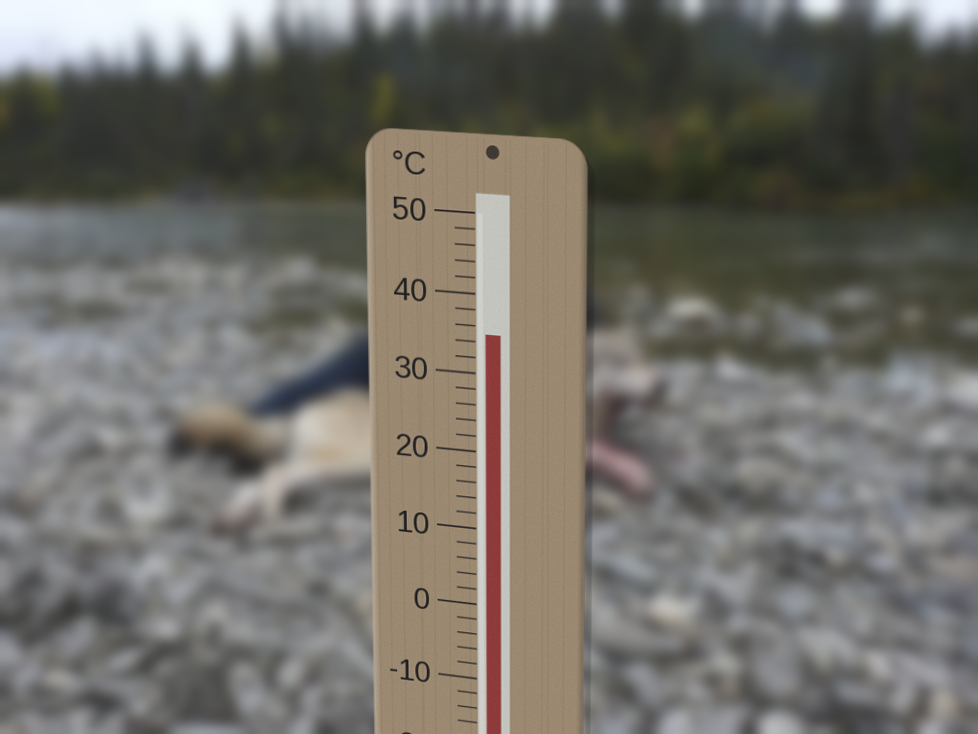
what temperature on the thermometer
35 °C
